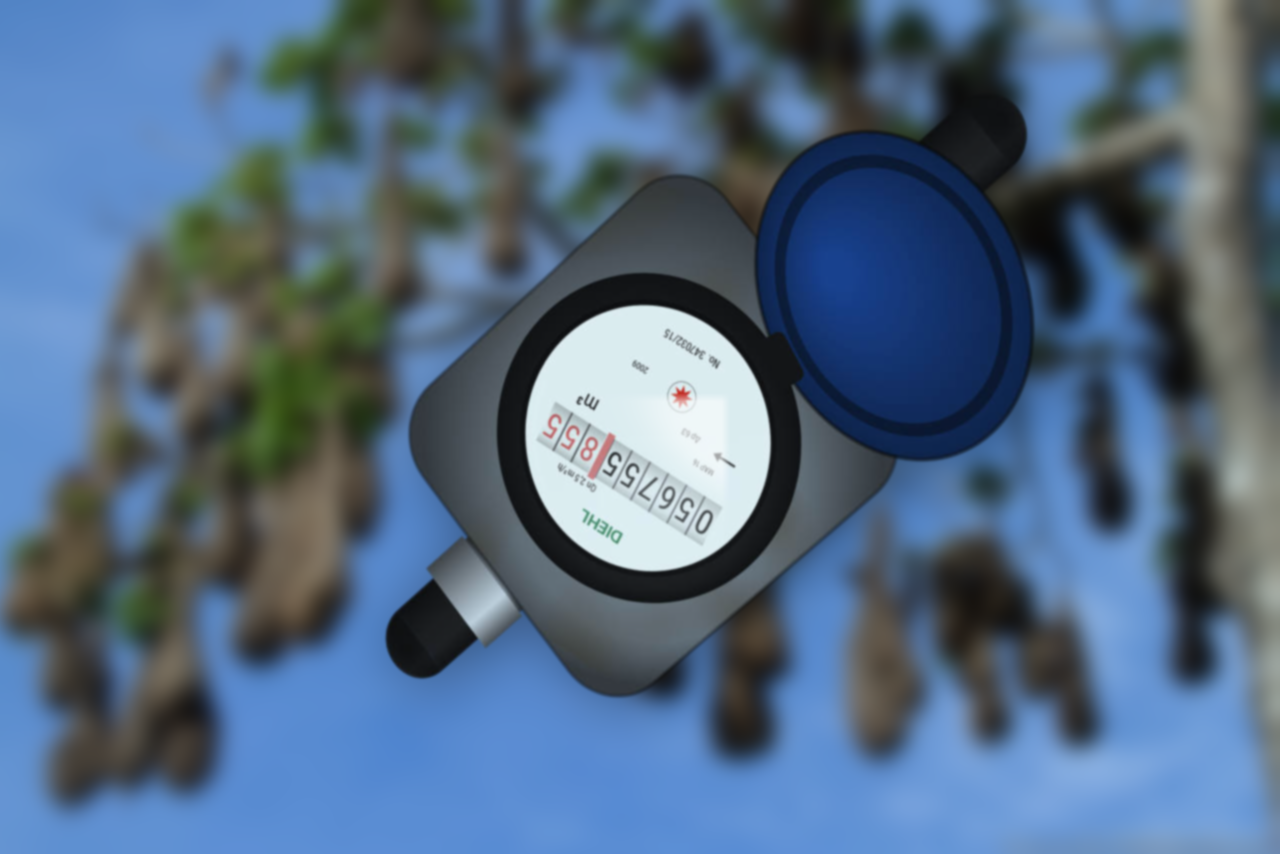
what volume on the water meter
56755.855 m³
